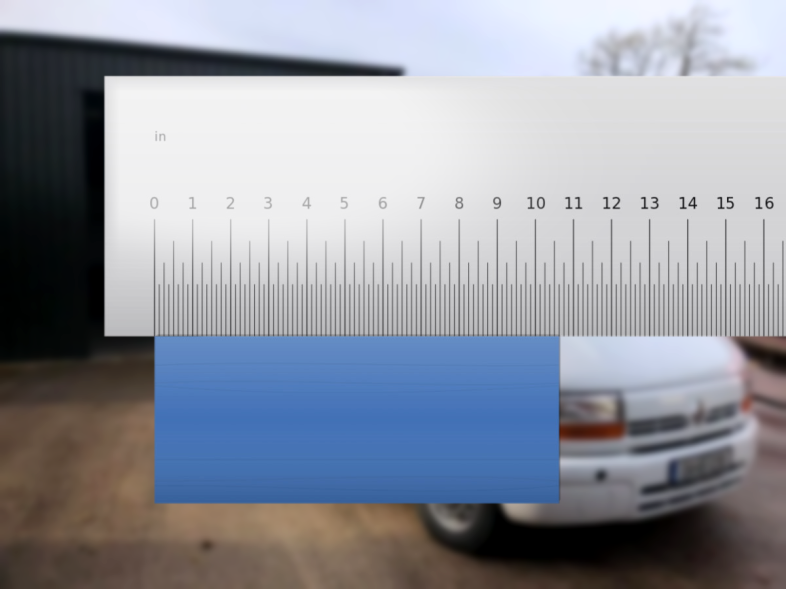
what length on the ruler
10.625 in
